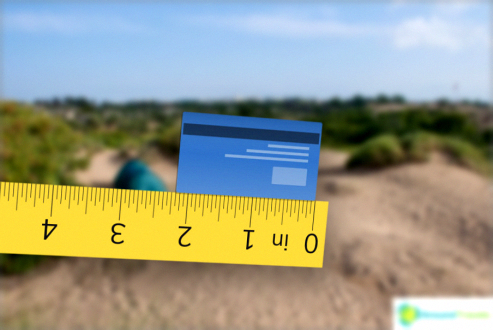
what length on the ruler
2.1875 in
